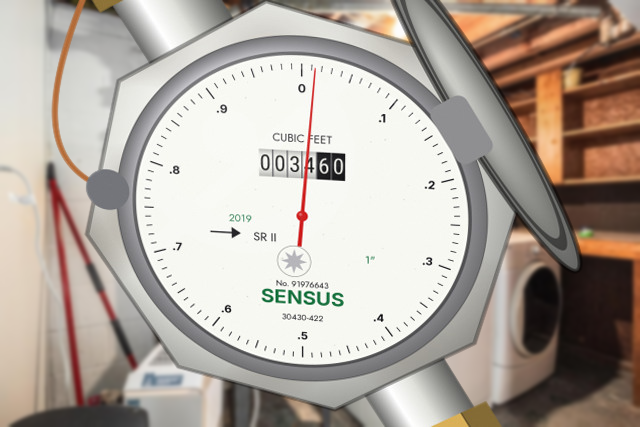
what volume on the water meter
3460.01 ft³
